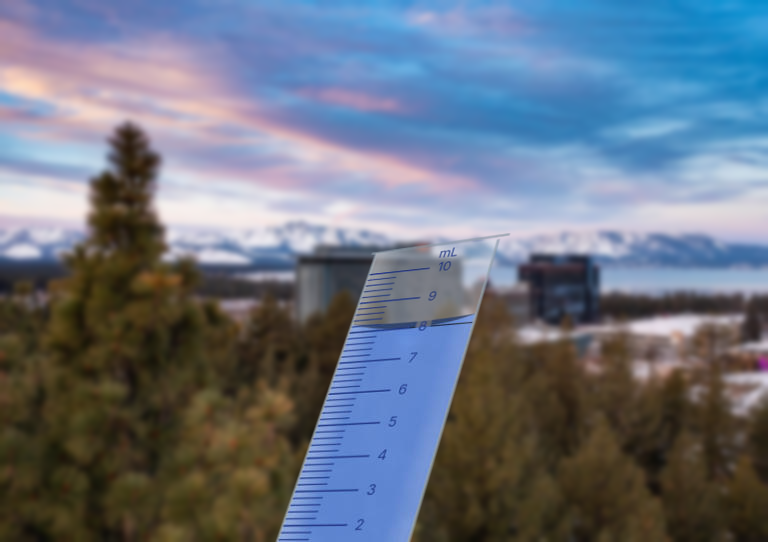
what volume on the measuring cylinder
8 mL
